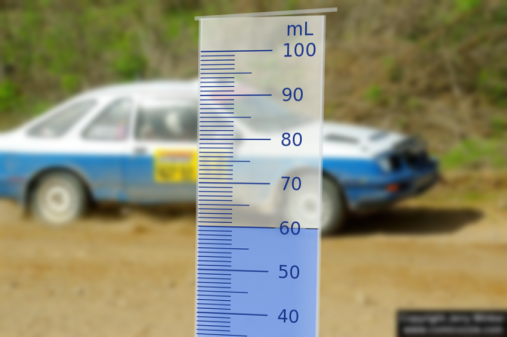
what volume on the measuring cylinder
60 mL
